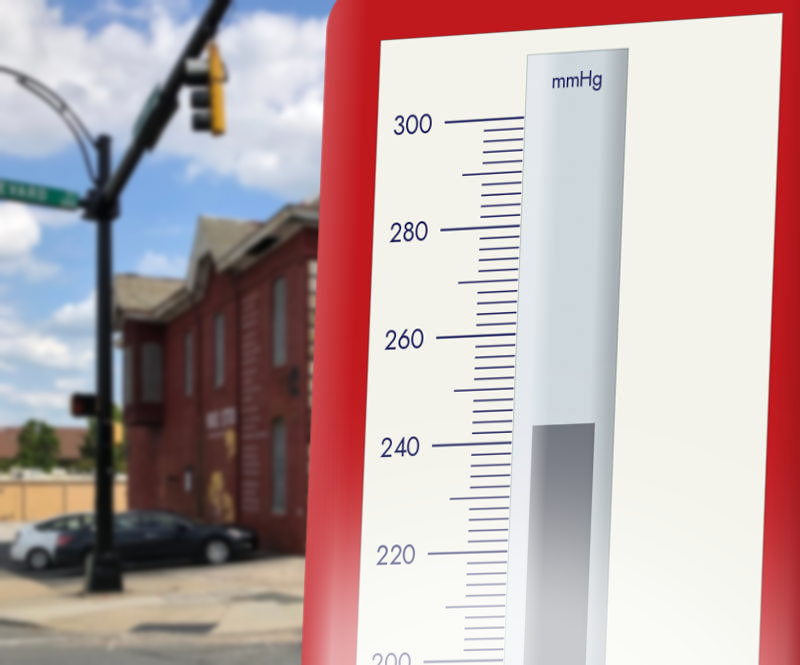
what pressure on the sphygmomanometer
243 mmHg
